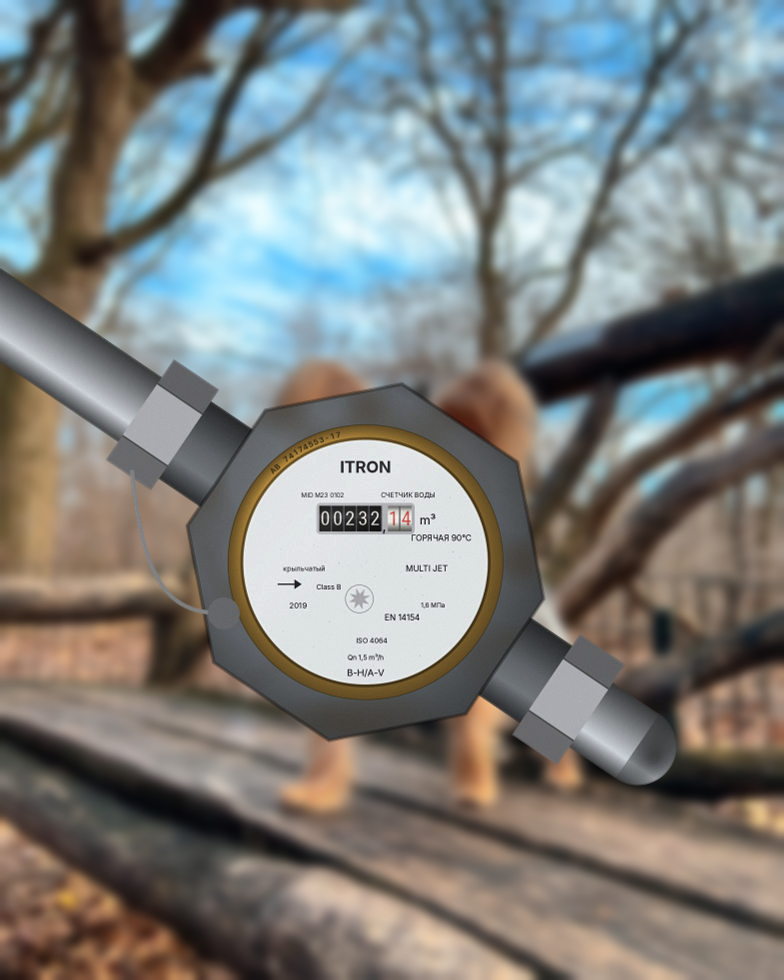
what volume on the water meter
232.14 m³
